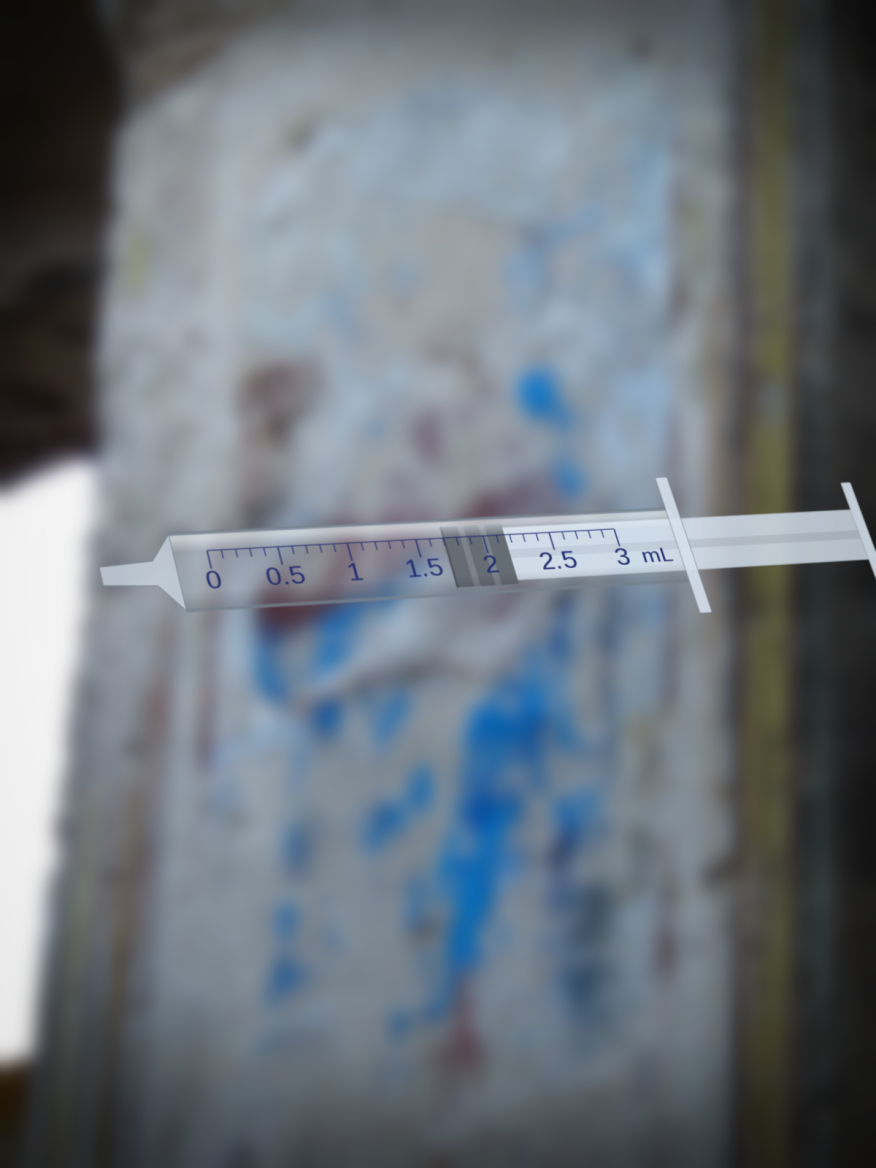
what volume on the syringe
1.7 mL
